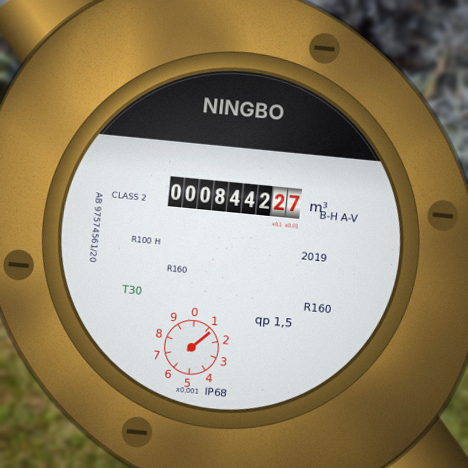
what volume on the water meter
8442.271 m³
